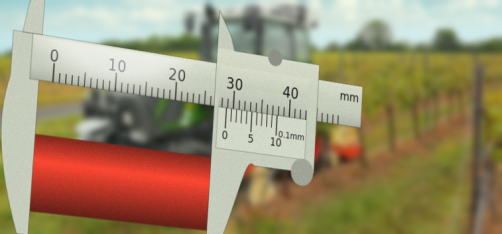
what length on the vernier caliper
28.8 mm
